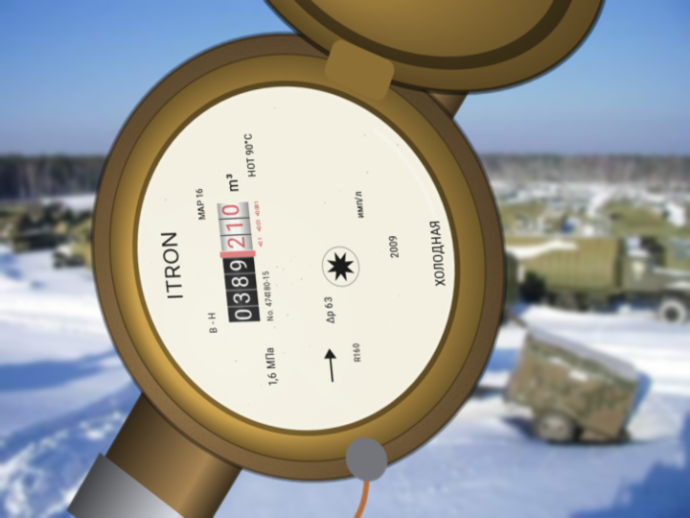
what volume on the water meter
389.210 m³
